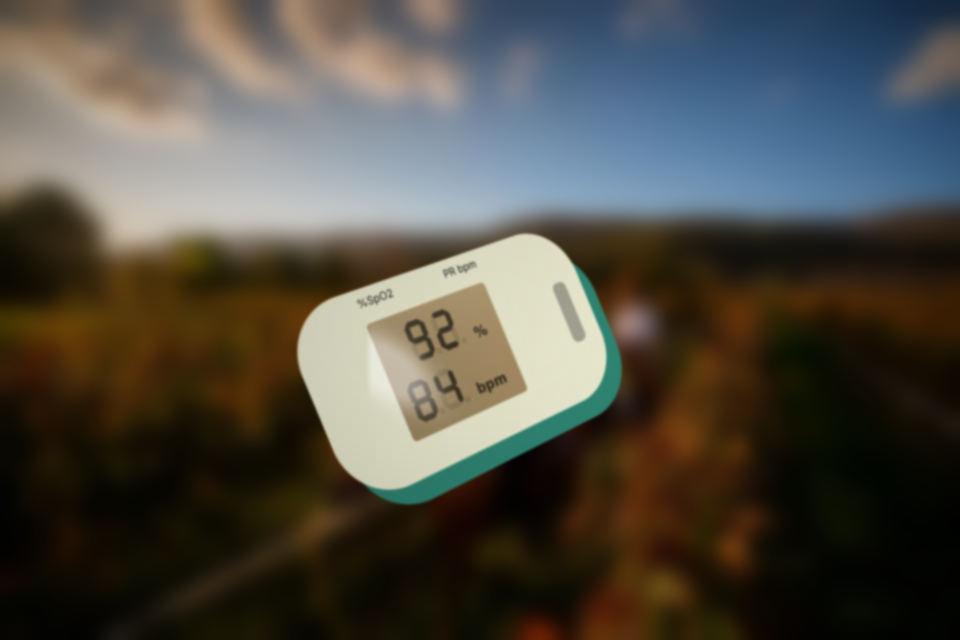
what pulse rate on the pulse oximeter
84 bpm
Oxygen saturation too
92 %
